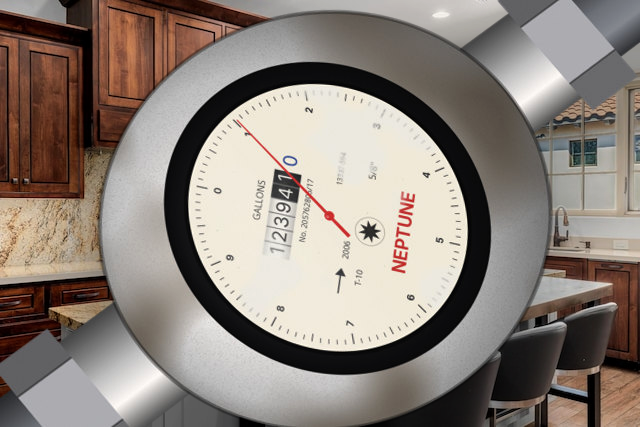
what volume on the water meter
1239411.0 gal
